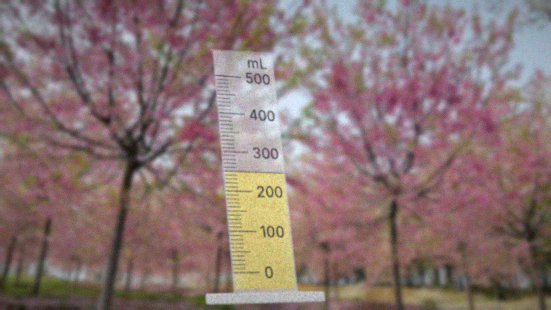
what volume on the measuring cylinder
250 mL
